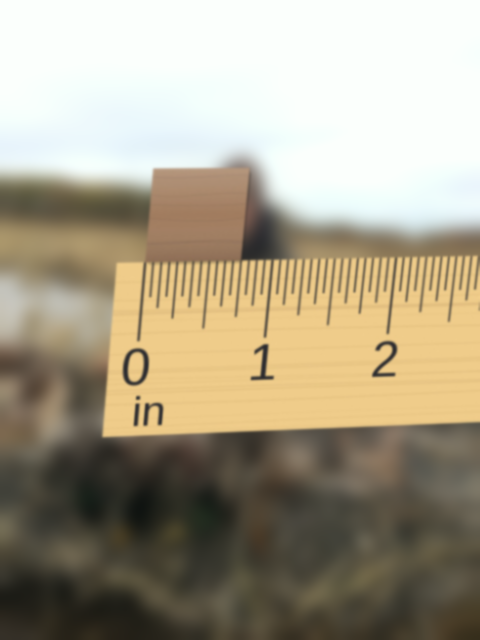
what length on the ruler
0.75 in
